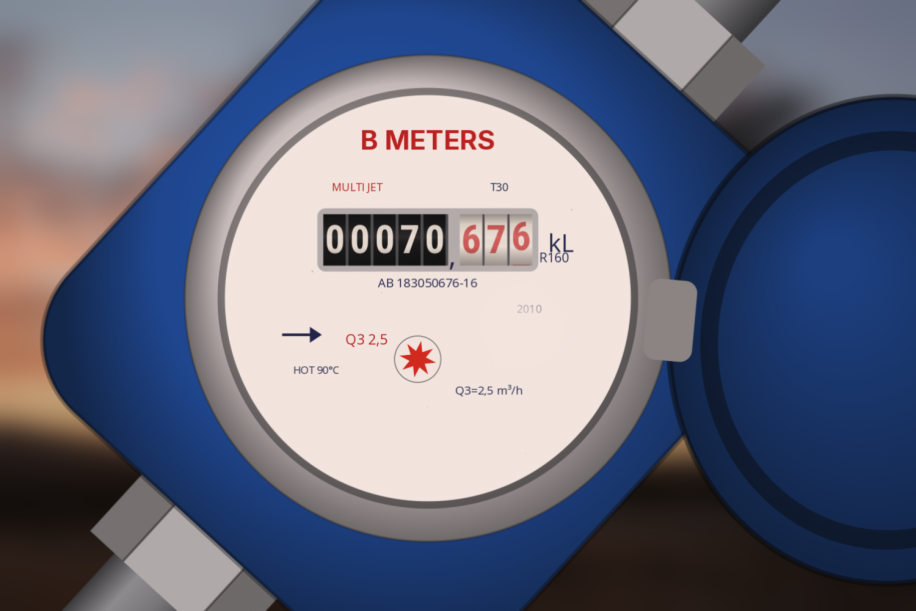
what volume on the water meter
70.676 kL
